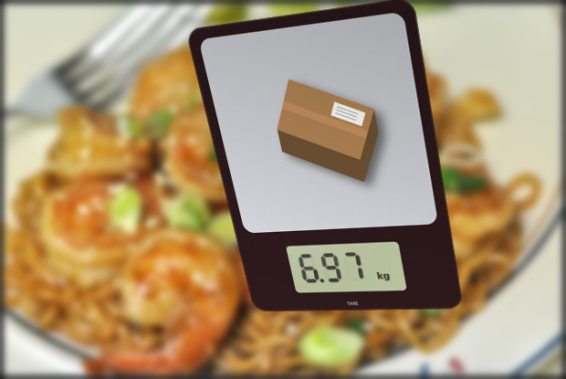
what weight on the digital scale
6.97 kg
